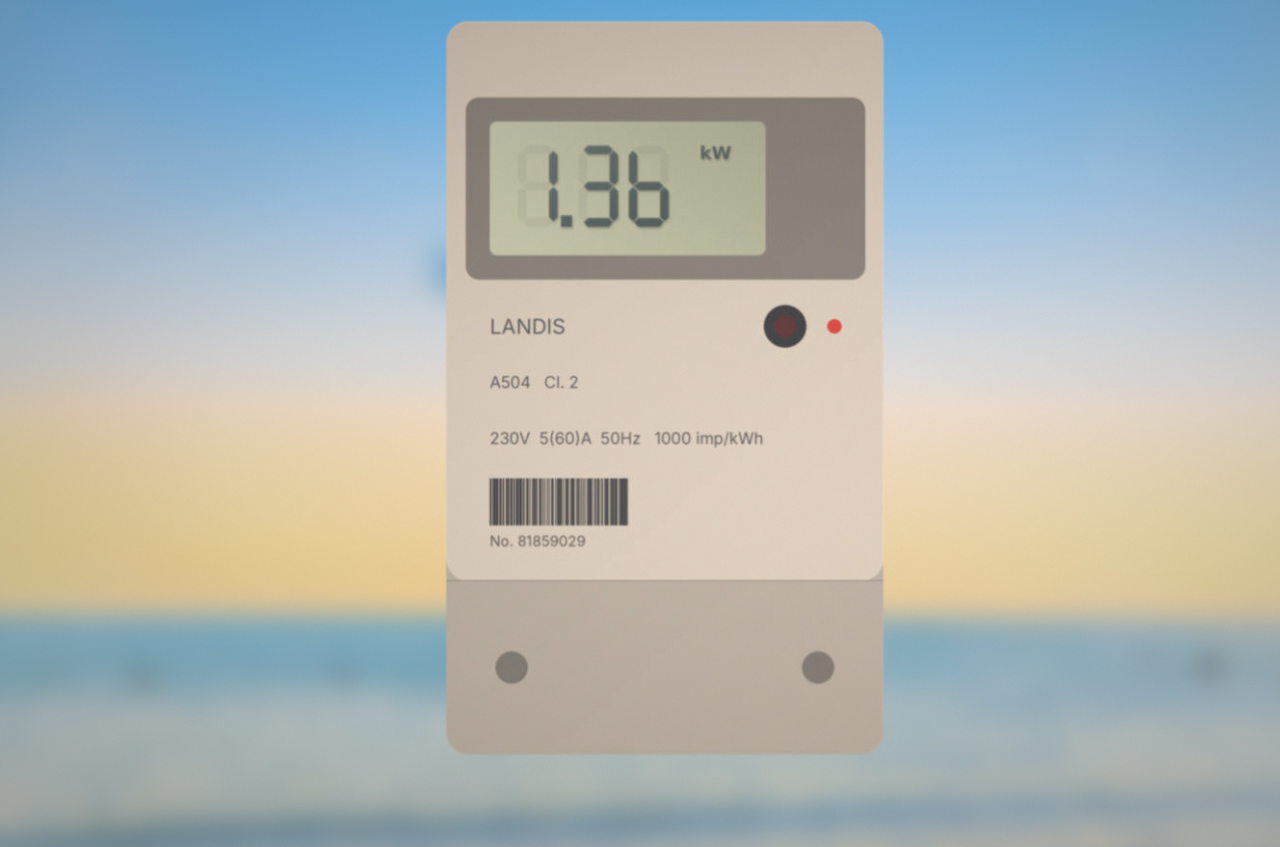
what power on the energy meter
1.36 kW
